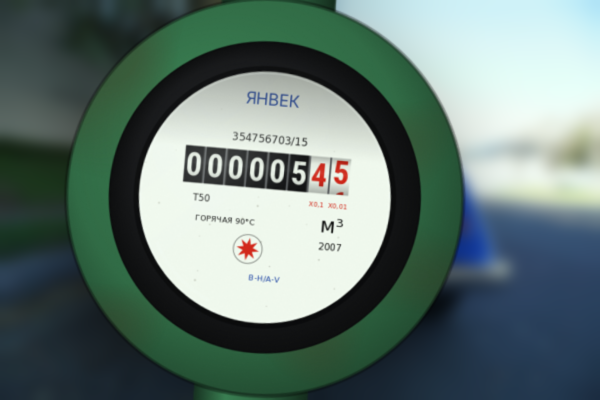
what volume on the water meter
5.45 m³
